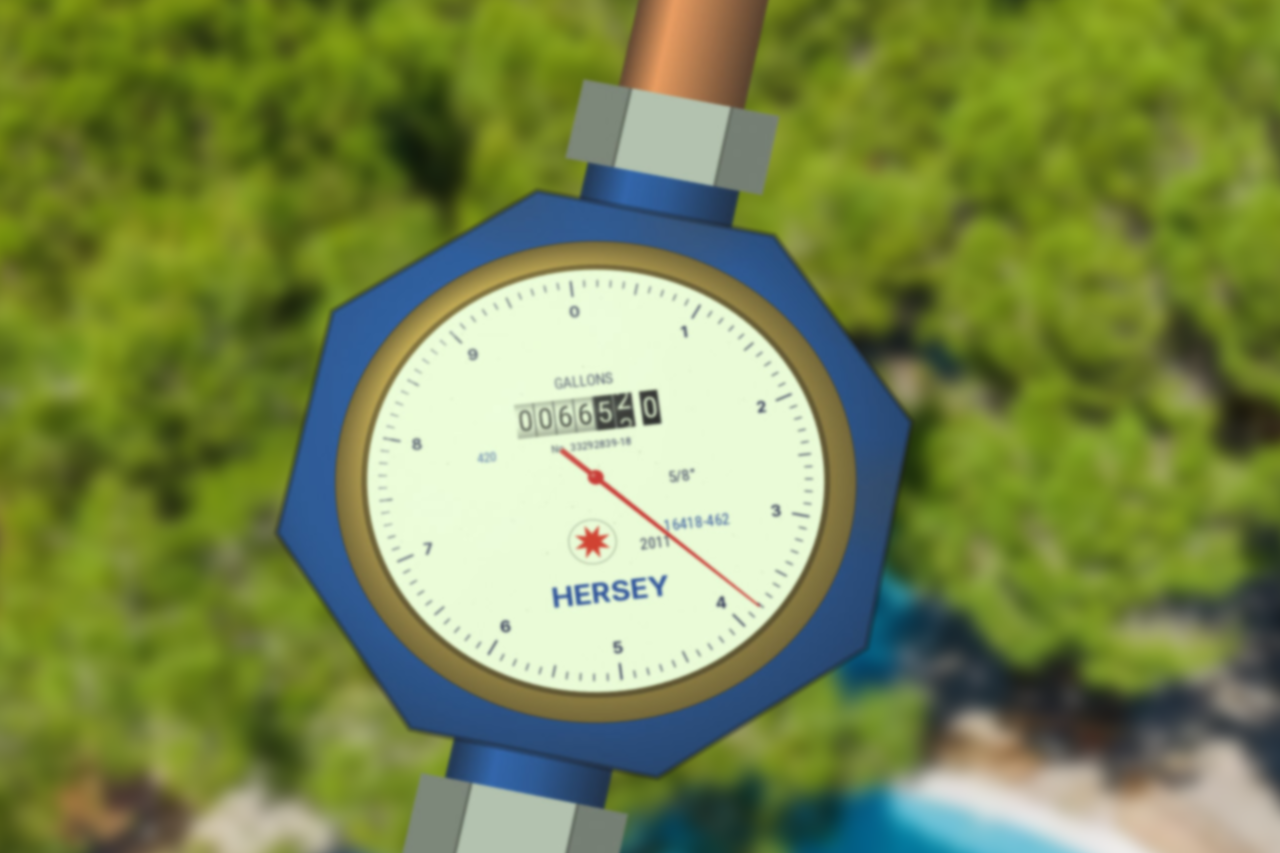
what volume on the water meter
66523.8 gal
